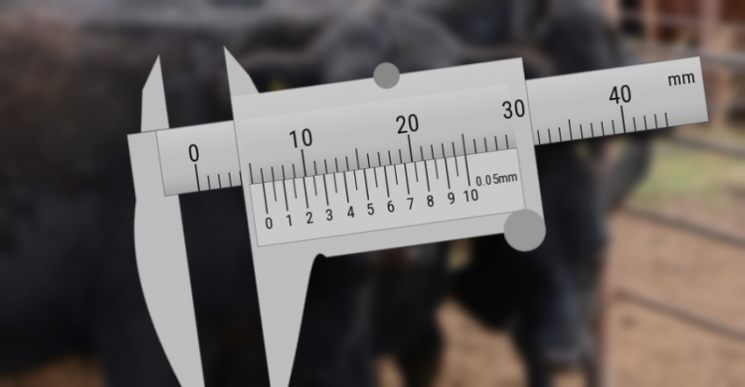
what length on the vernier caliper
6.0 mm
